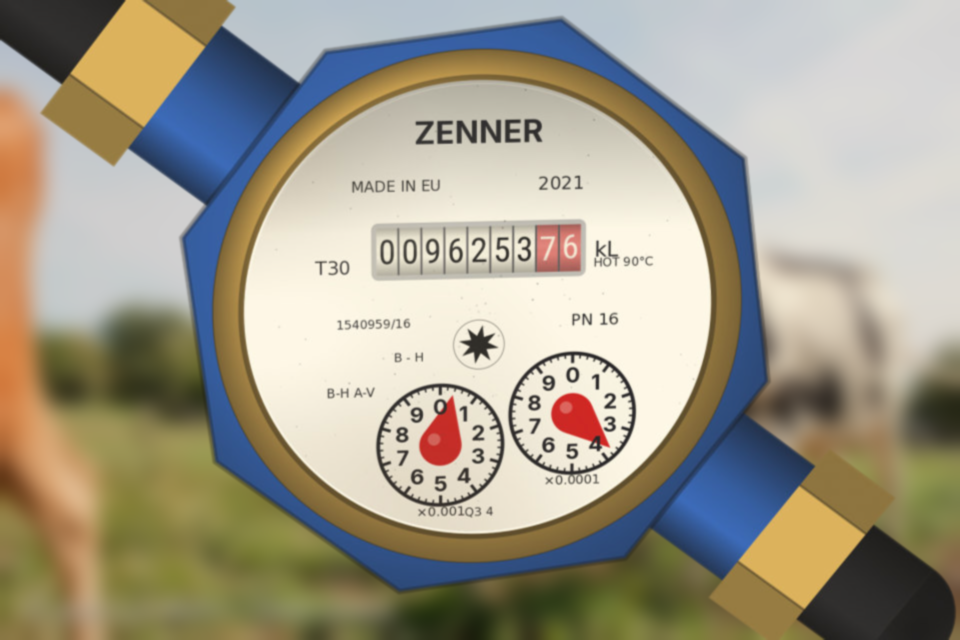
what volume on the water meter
96253.7603 kL
